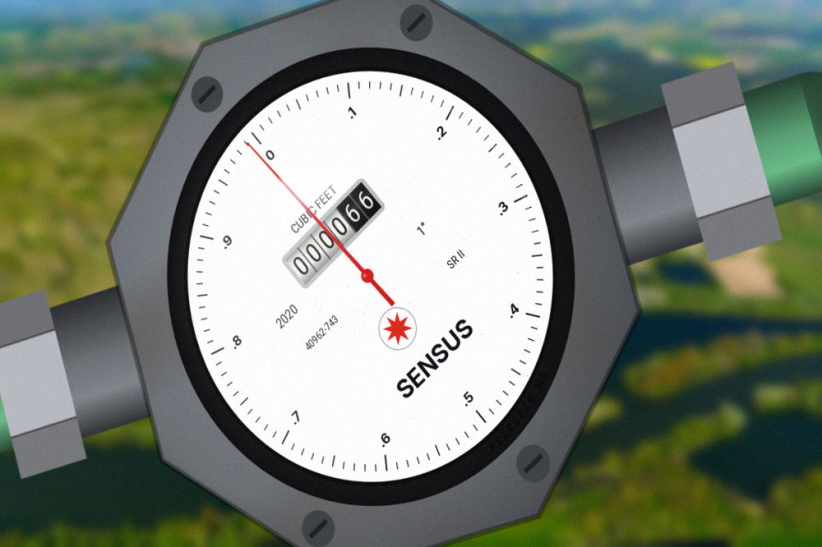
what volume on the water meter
65.99 ft³
